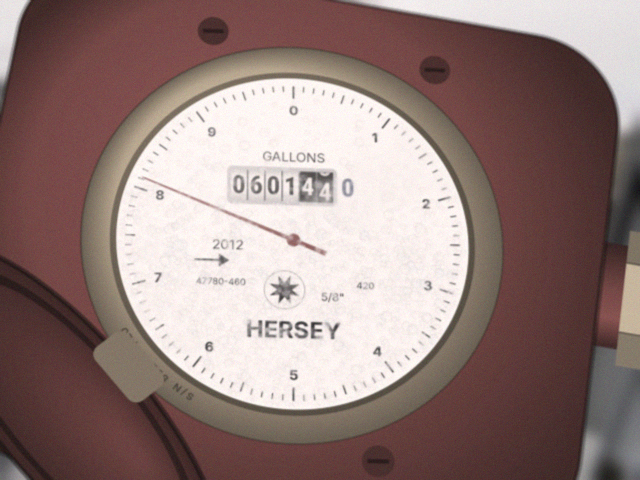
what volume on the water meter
601438.1 gal
